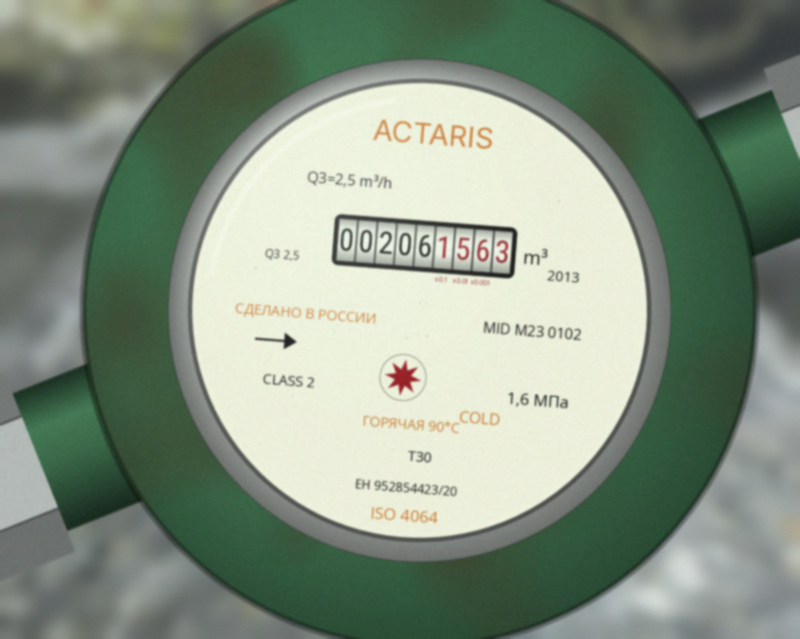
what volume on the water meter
206.1563 m³
